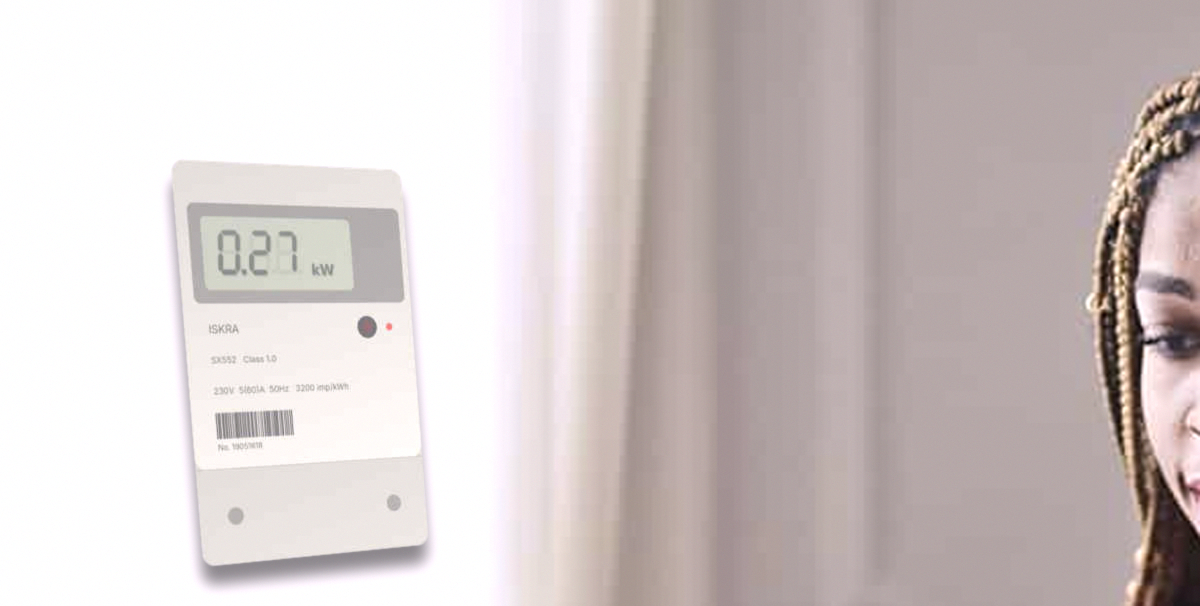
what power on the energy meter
0.27 kW
